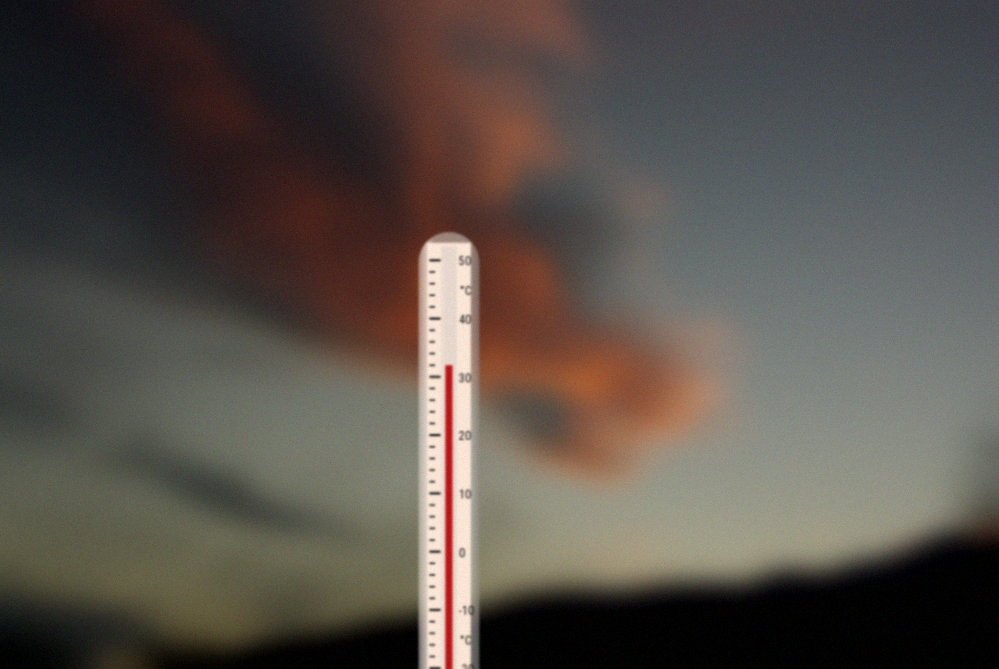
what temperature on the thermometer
32 °C
